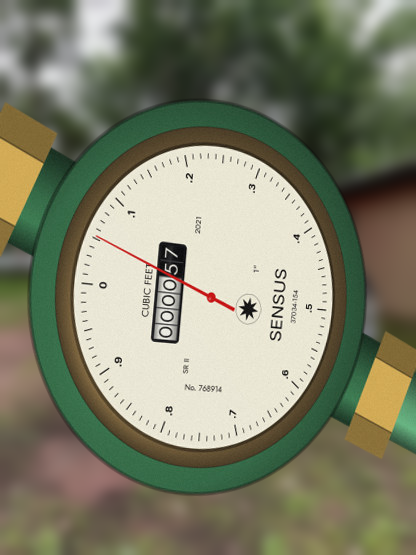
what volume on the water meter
57.05 ft³
